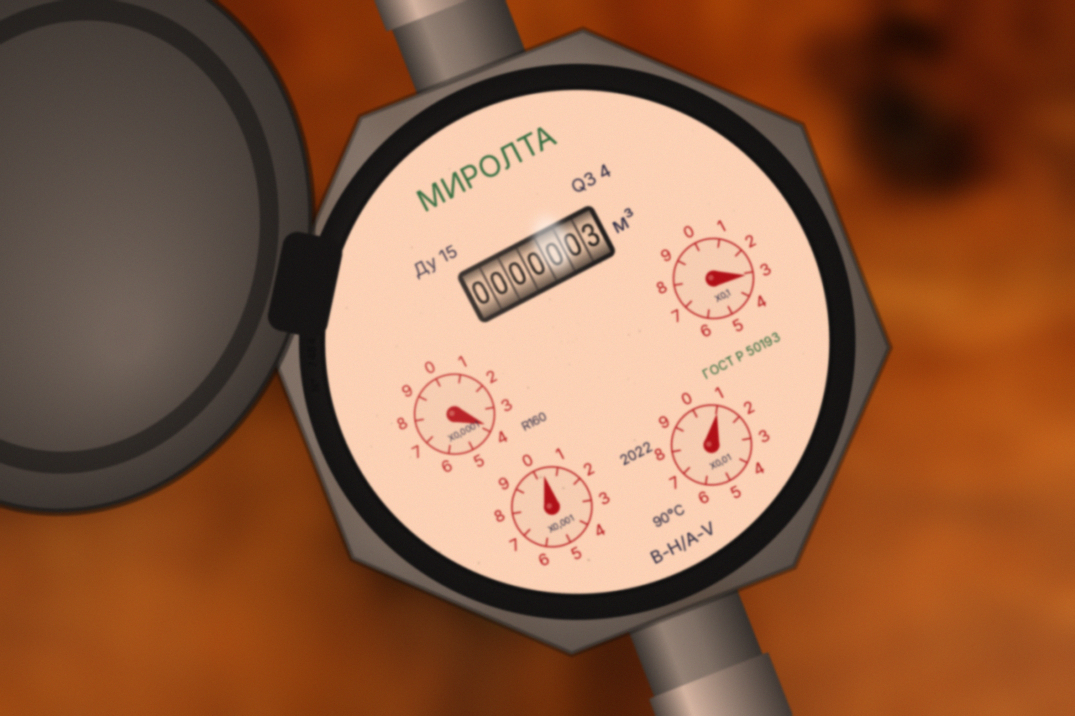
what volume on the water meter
3.3103 m³
